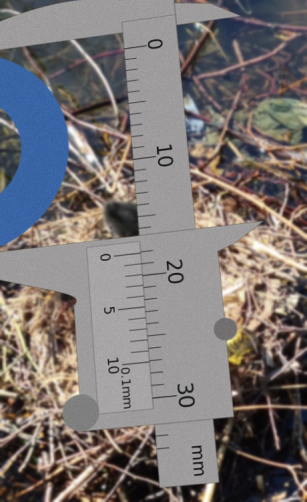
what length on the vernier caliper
18.1 mm
